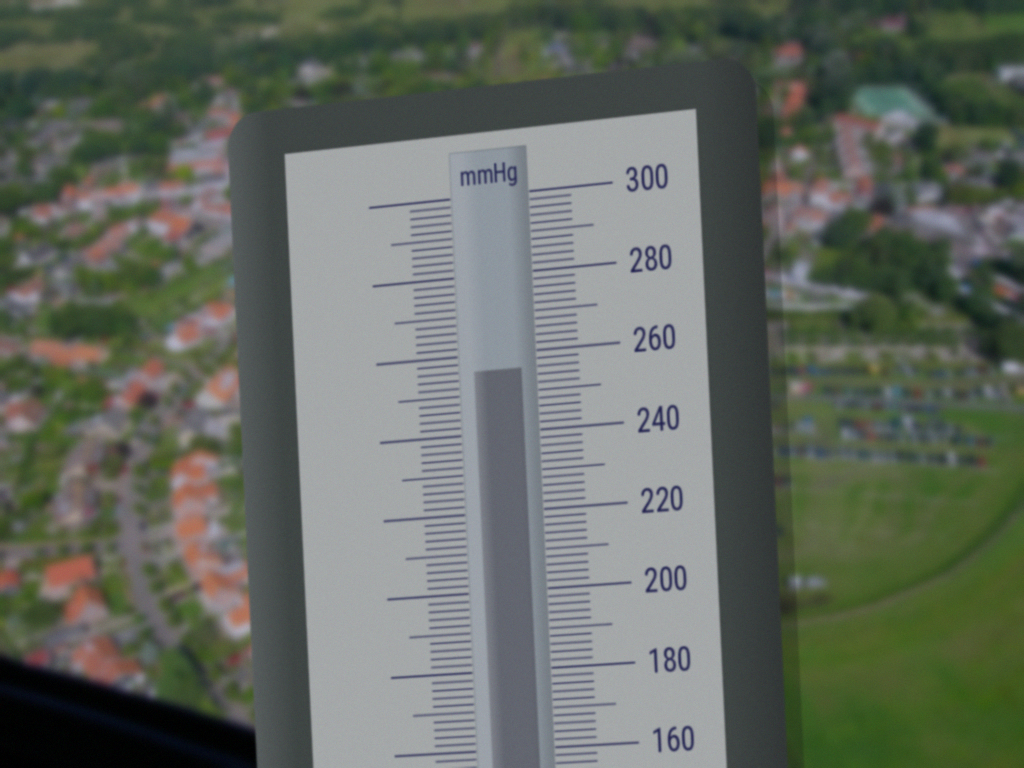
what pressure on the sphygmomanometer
256 mmHg
